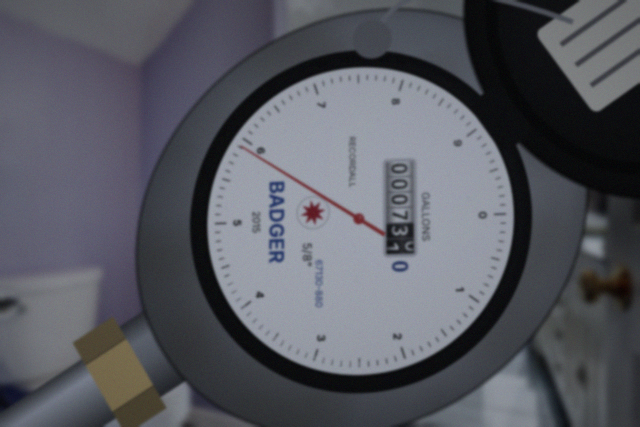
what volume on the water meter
7305.9 gal
